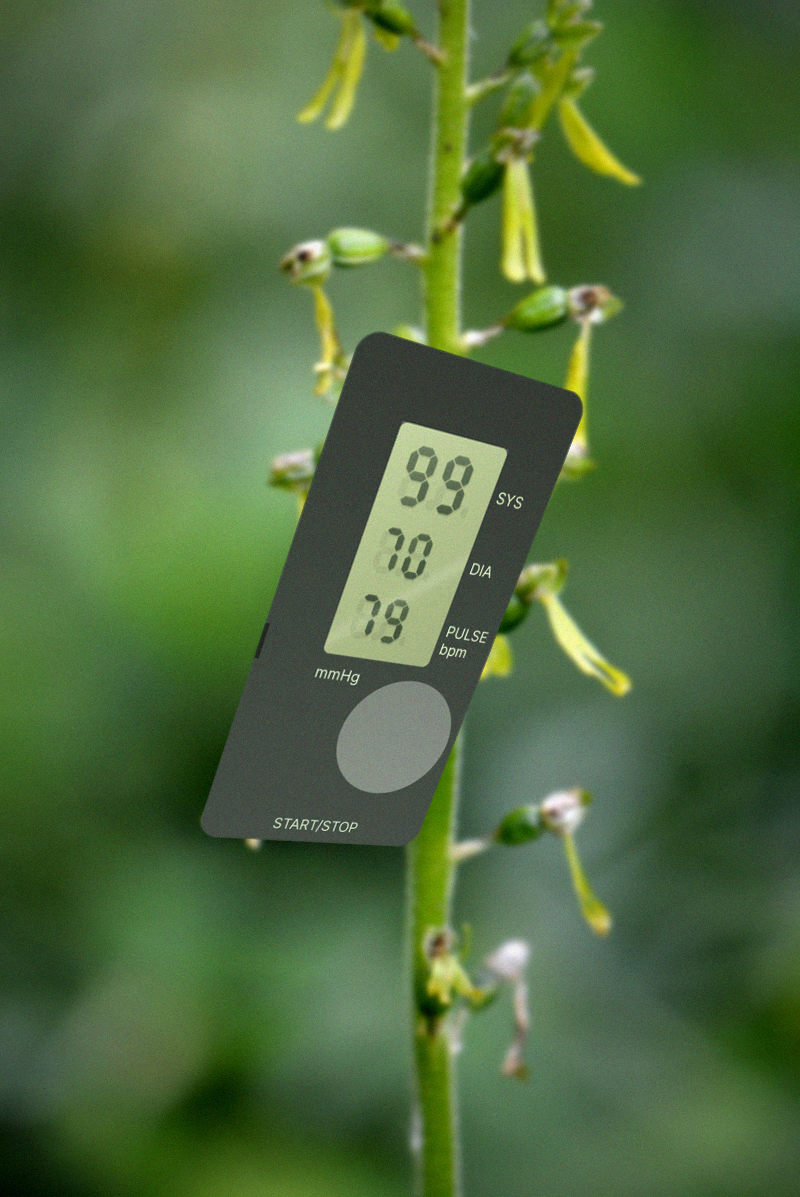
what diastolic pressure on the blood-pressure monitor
70 mmHg
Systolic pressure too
99 mmHg
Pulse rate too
79 bpm
